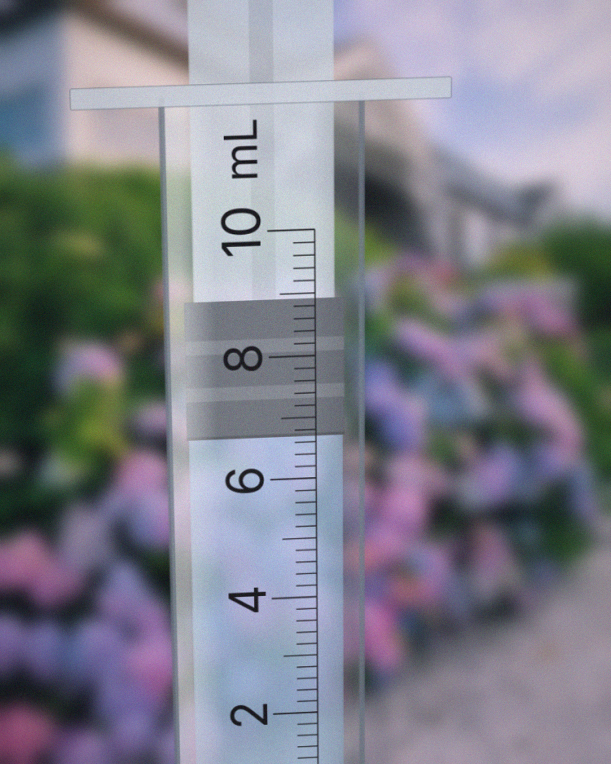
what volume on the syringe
6.7 mL
